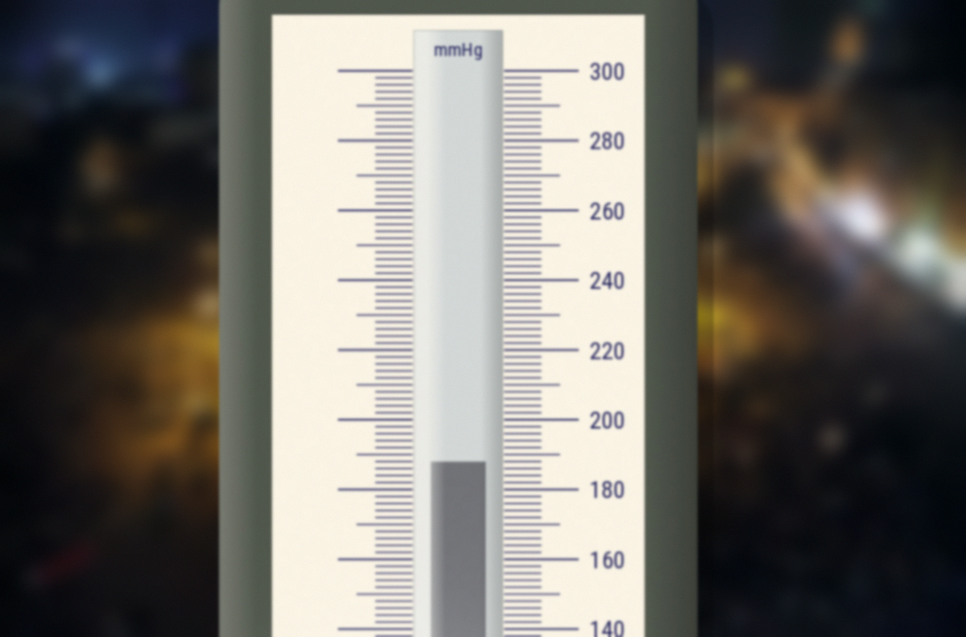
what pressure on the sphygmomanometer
188 mmHg
